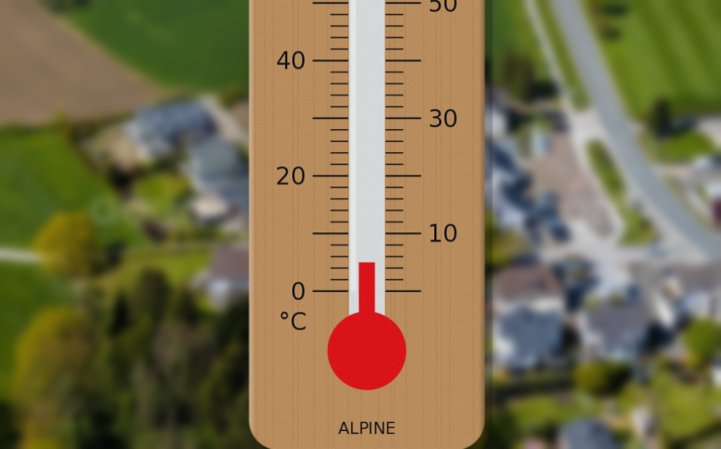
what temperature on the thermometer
5 °C
